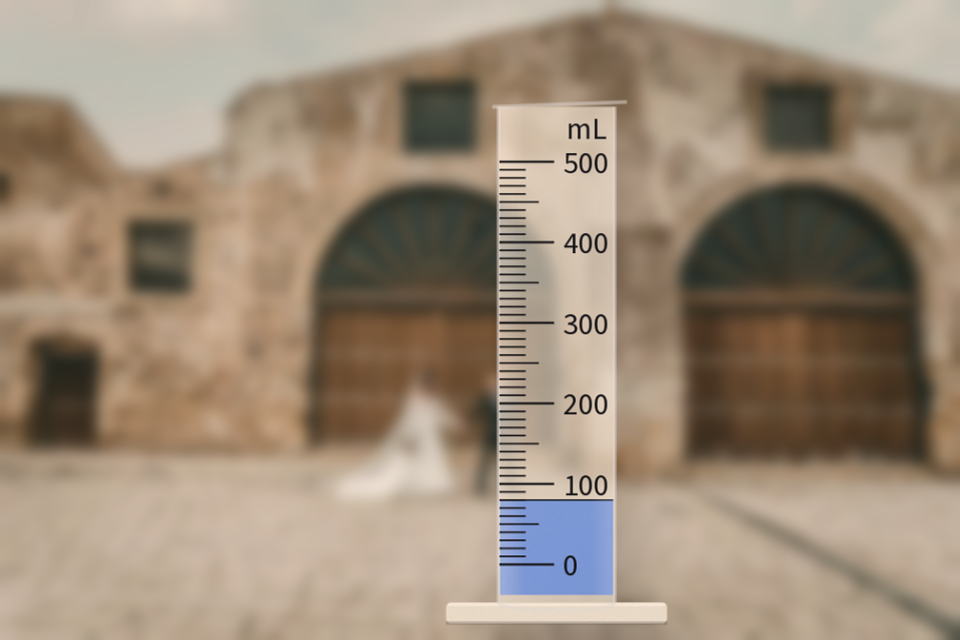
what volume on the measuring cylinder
80 mL
